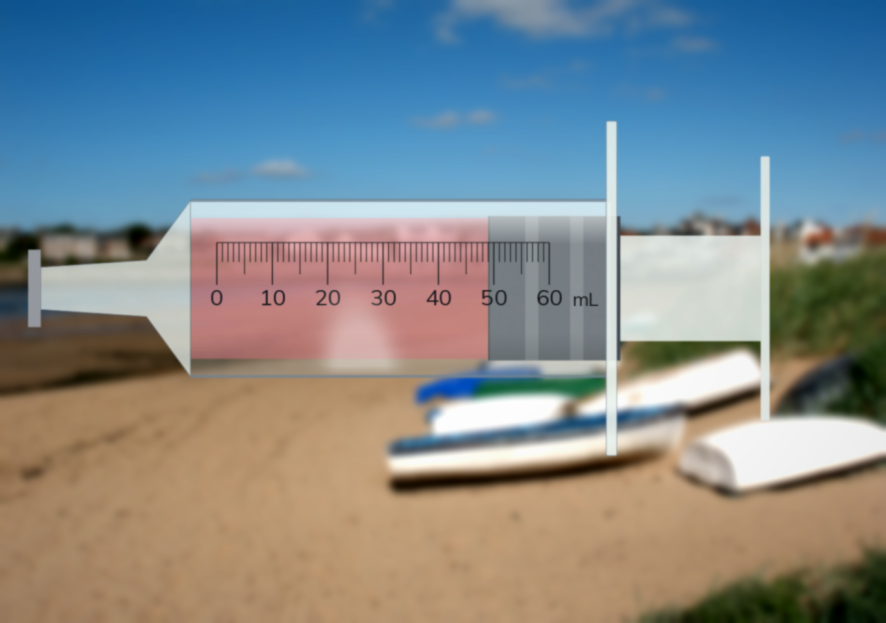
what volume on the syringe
49 mL
